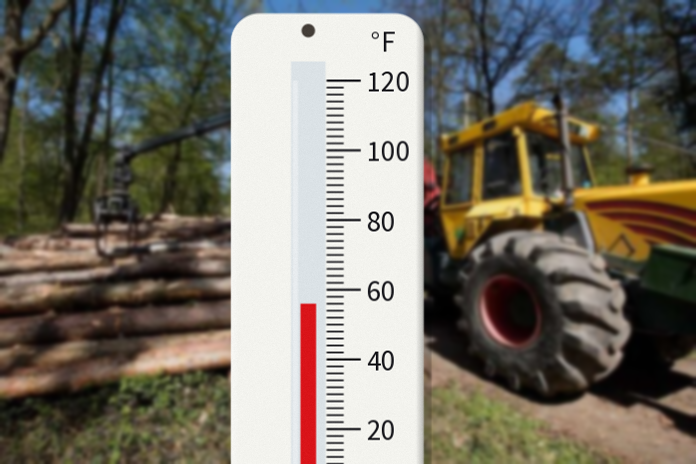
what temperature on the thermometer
56 °F
